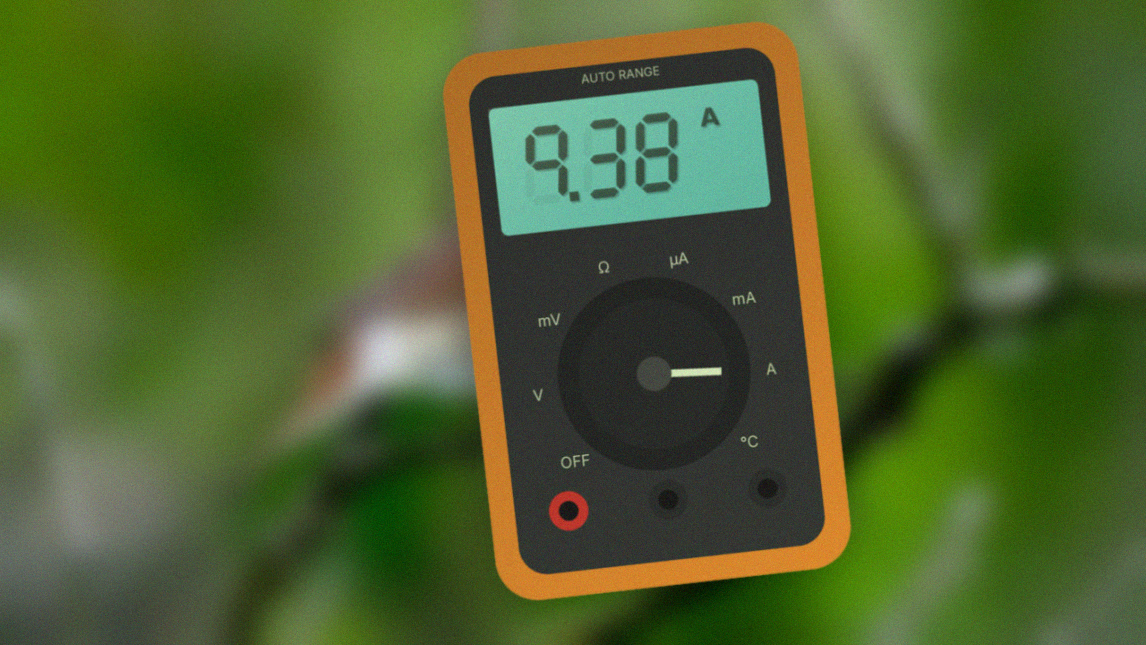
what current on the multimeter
9.38 A
